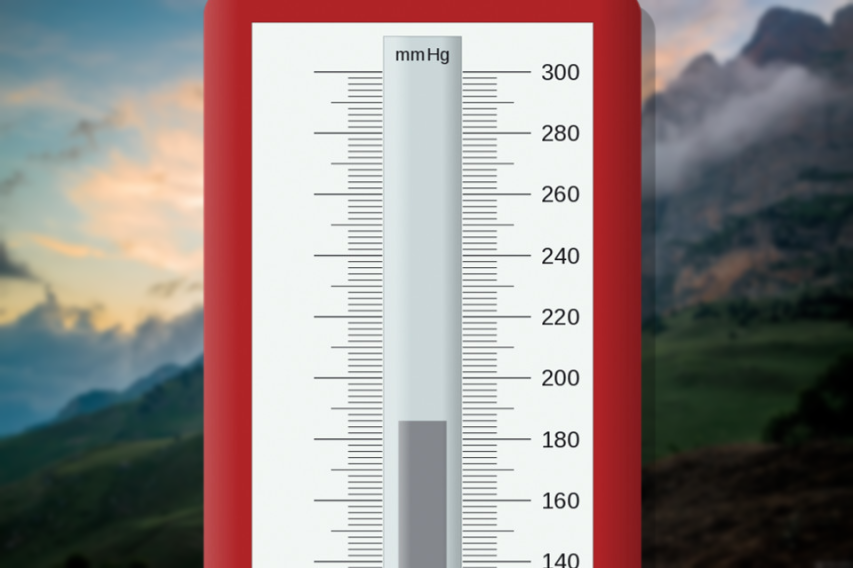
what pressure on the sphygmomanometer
186 mmHg
